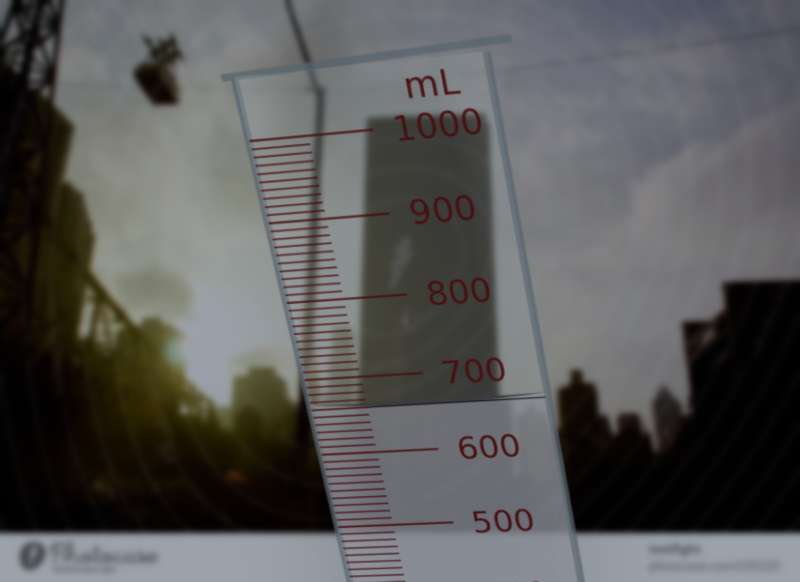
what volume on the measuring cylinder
660 mL
